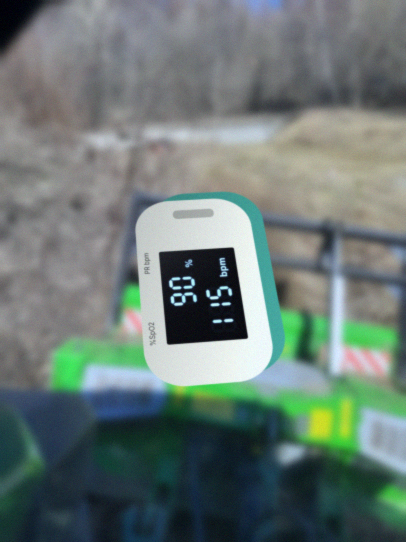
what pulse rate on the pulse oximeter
115 bpm
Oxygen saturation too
90 %
